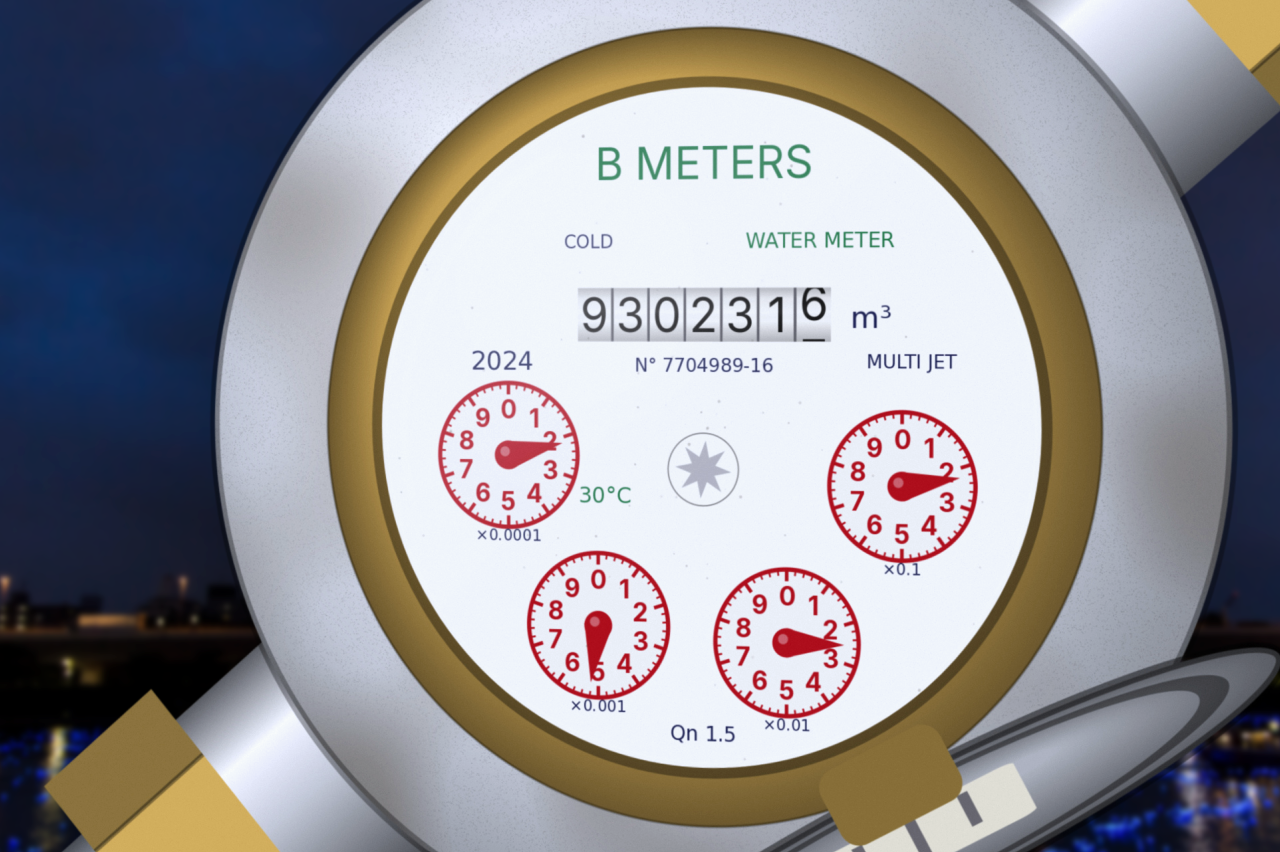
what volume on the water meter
9302316.2252 m³
